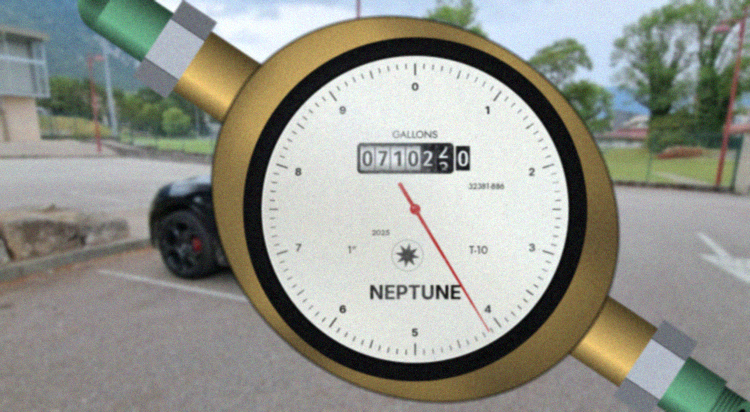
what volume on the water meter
710224.1 gal
